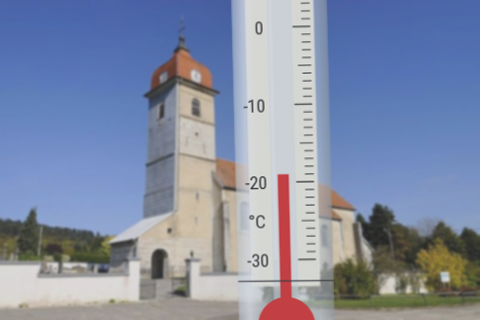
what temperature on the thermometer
-19 °C
